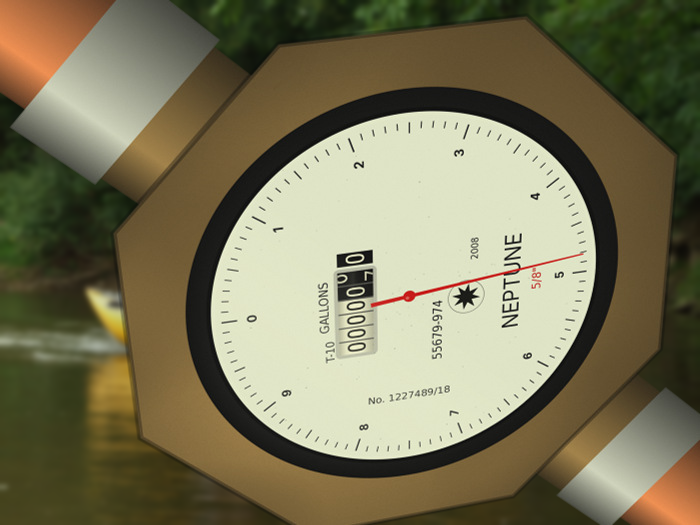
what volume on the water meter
64.8 gal
